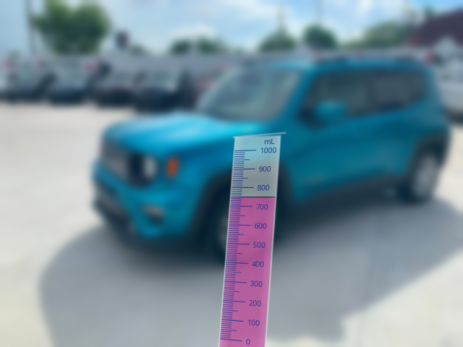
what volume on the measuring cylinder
750 mL
